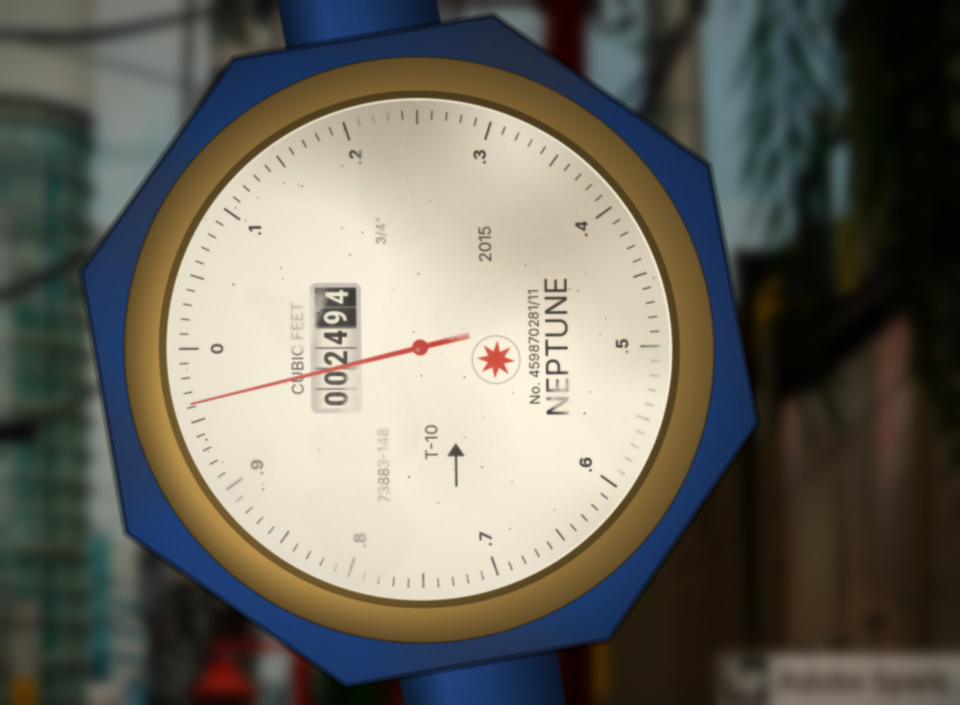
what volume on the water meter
2493.96 ft³
